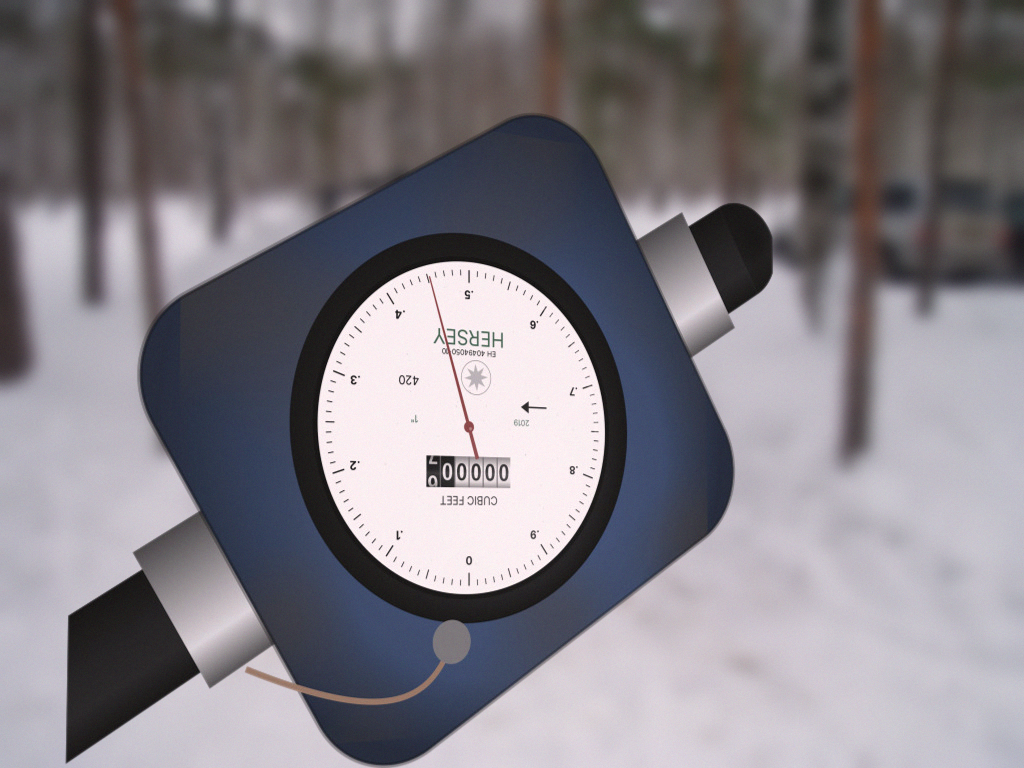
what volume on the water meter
6.45 ft³
